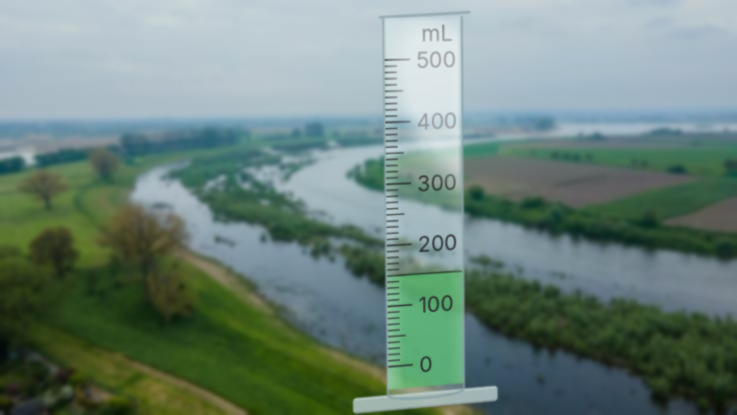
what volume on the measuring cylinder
150 mL
